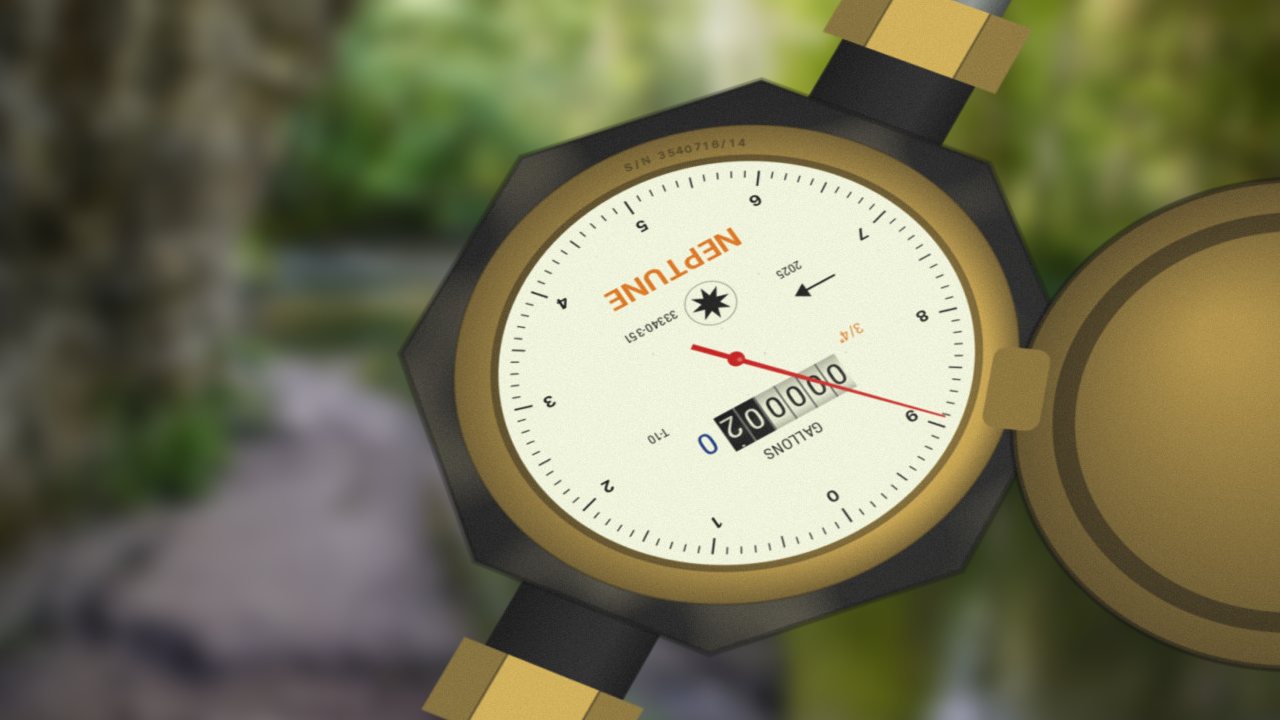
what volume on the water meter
18.9 gal
